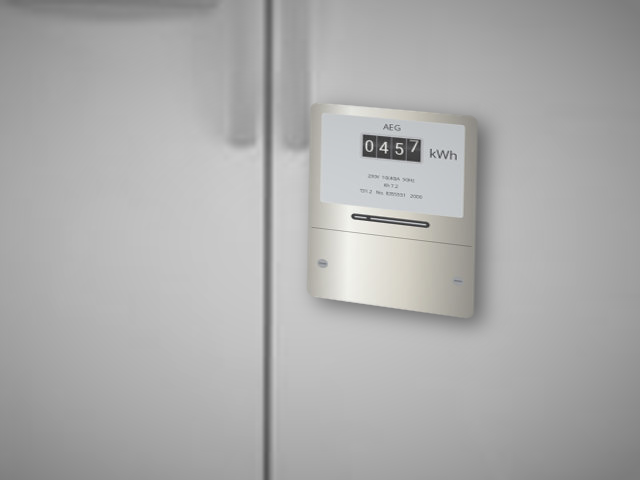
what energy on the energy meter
457 kWh
